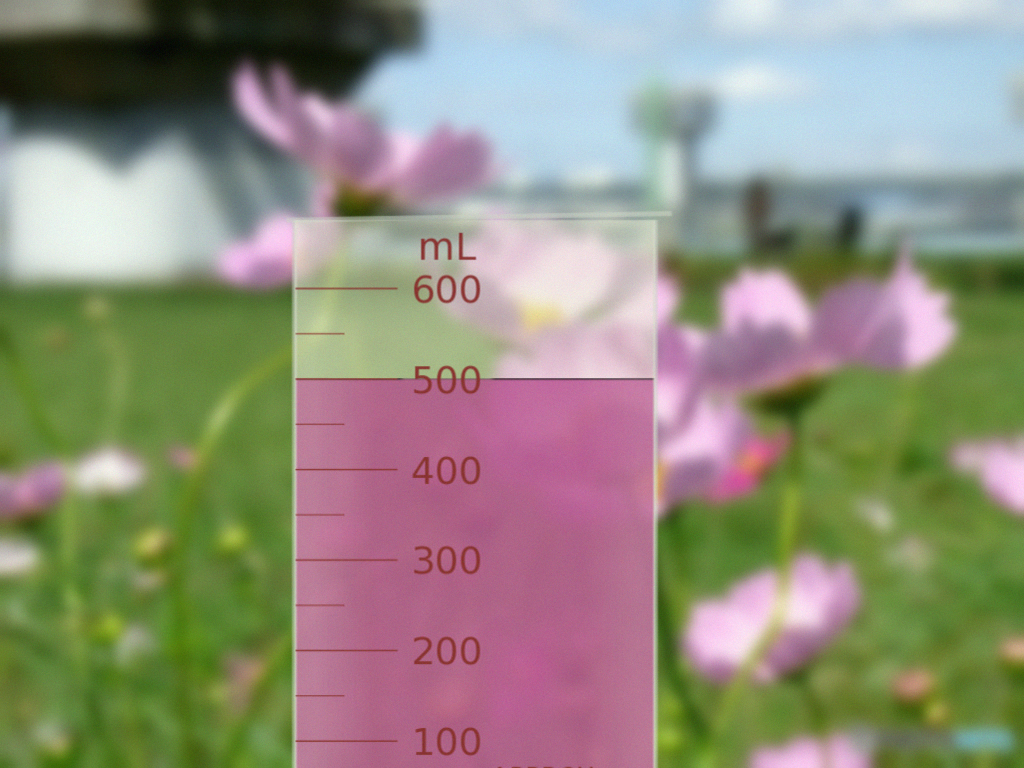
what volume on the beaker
500 mL
